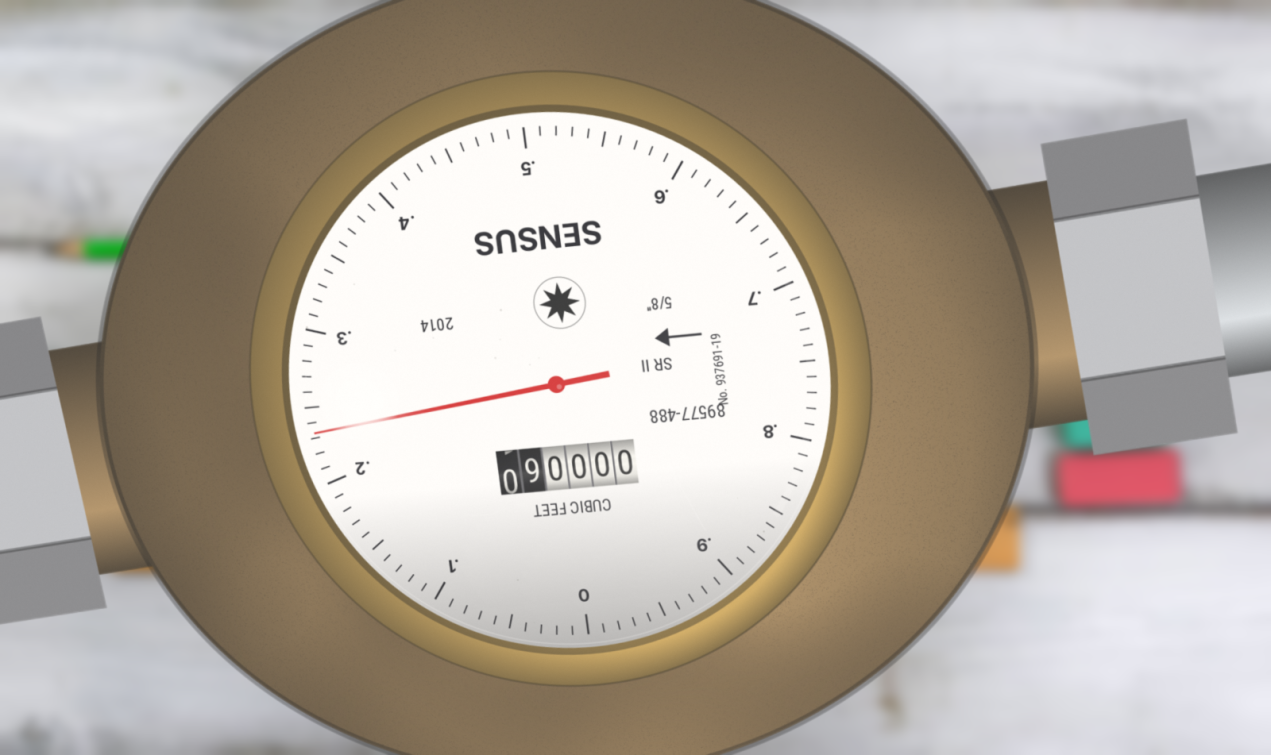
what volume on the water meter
60.23 ft³
